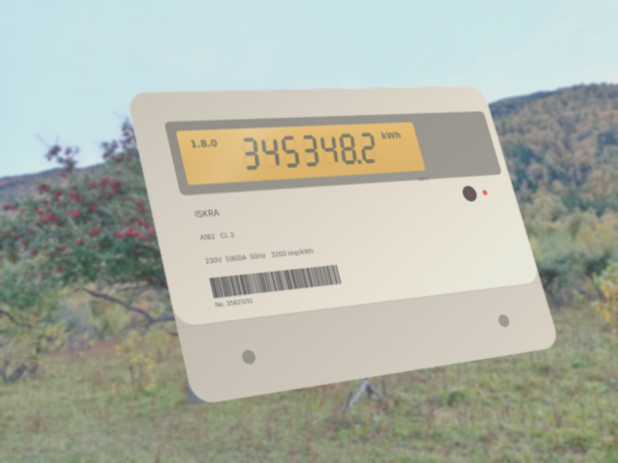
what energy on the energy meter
345348.2 kWh
